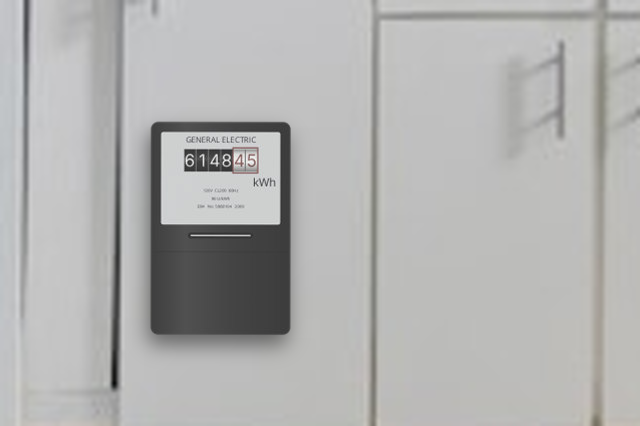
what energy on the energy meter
6148.45 kWh
